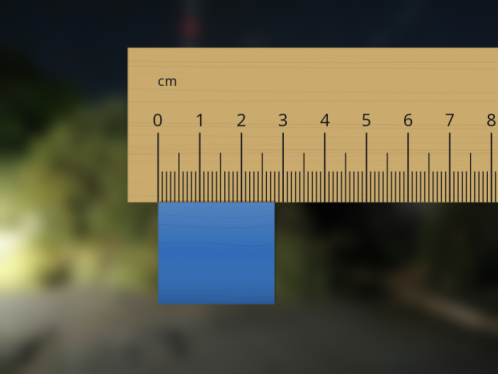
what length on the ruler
2.8 cm
